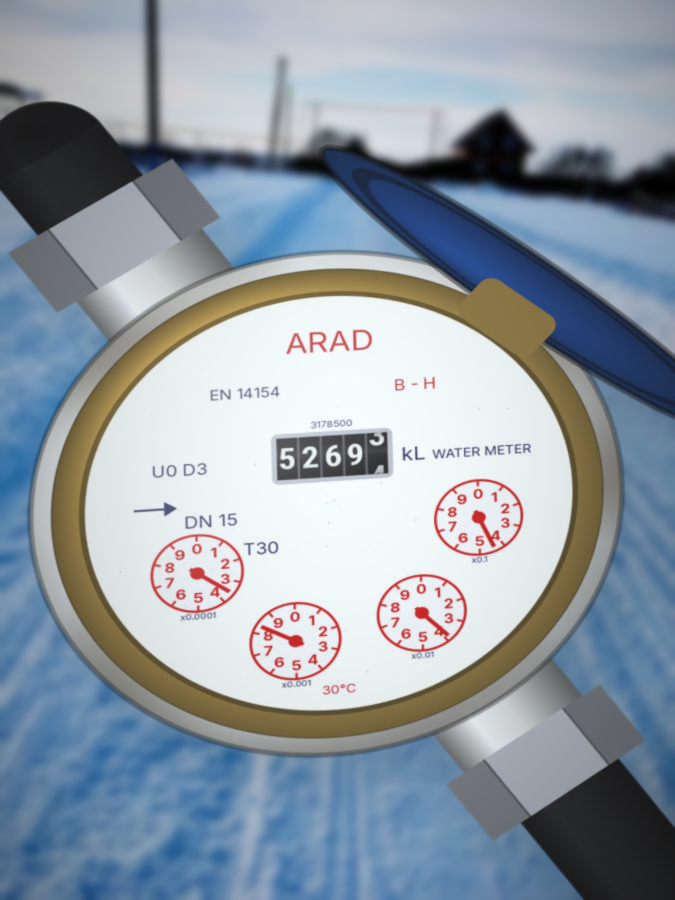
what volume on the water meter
52693.4383 kL
